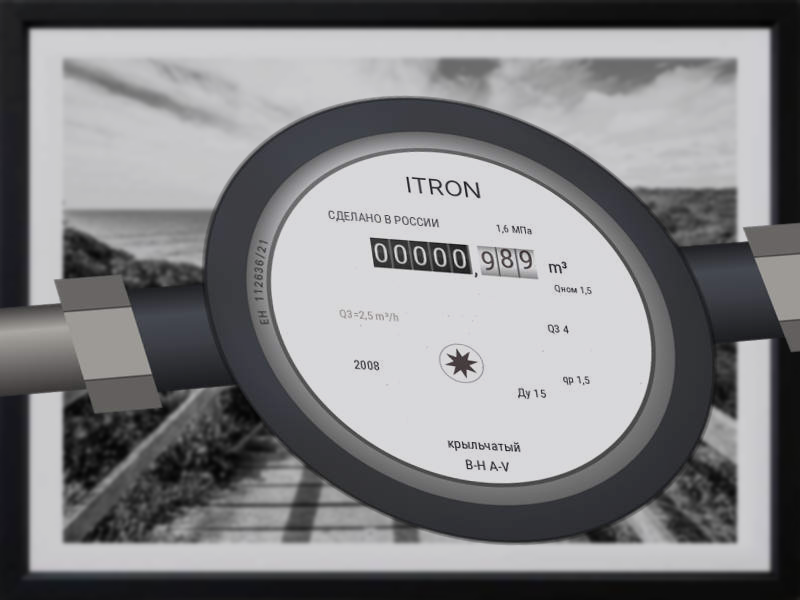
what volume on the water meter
0.989 m³
